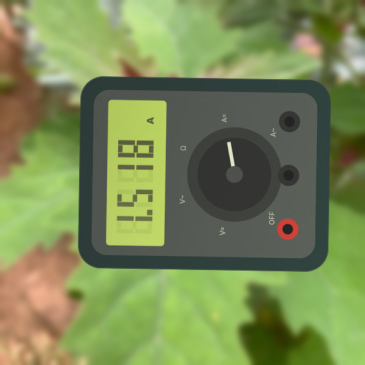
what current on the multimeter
1.518 A
